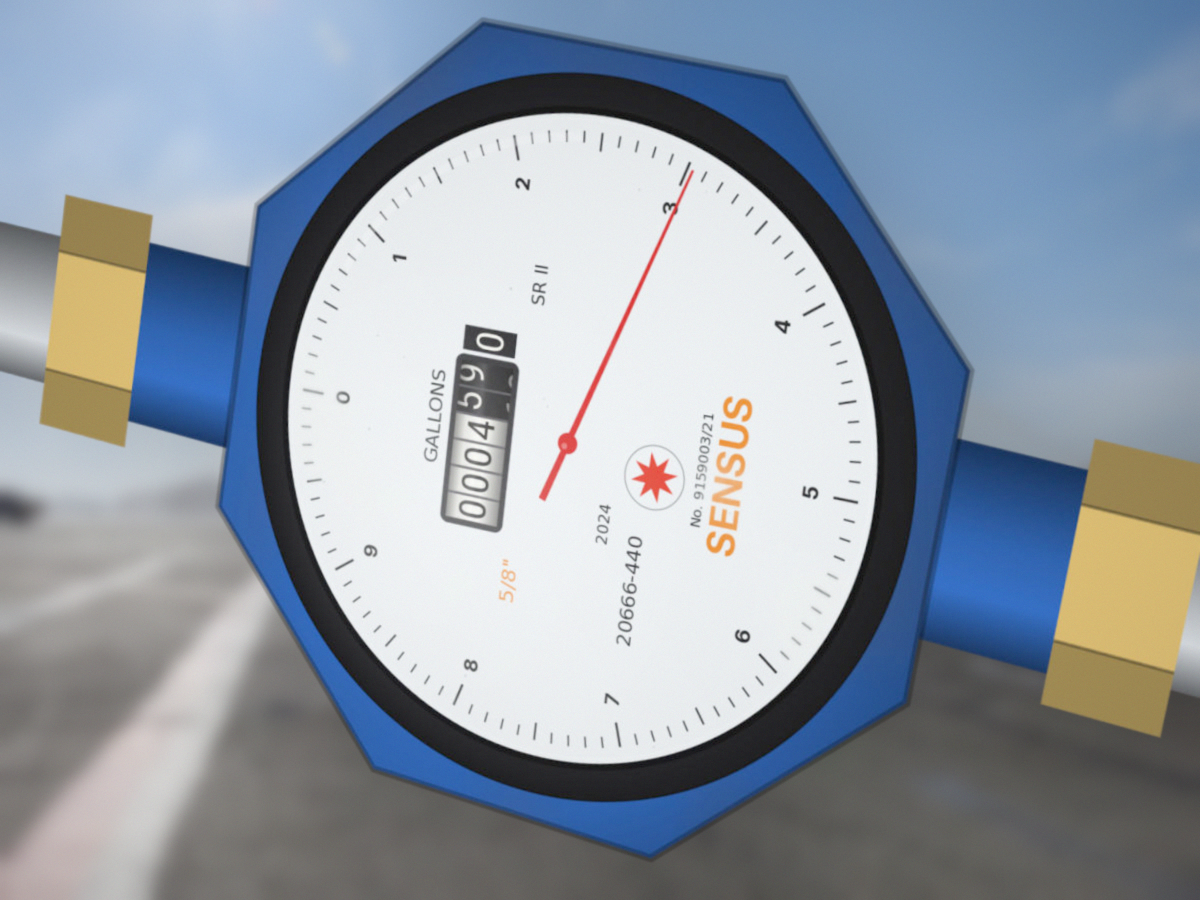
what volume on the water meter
4593.0 gal
